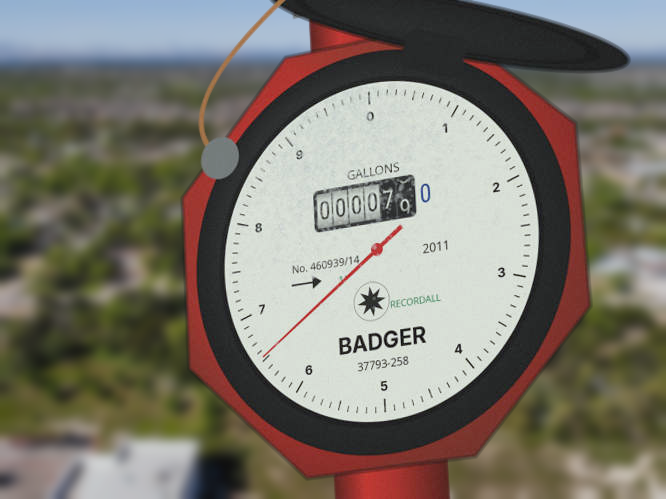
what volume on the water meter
786.5 gal
